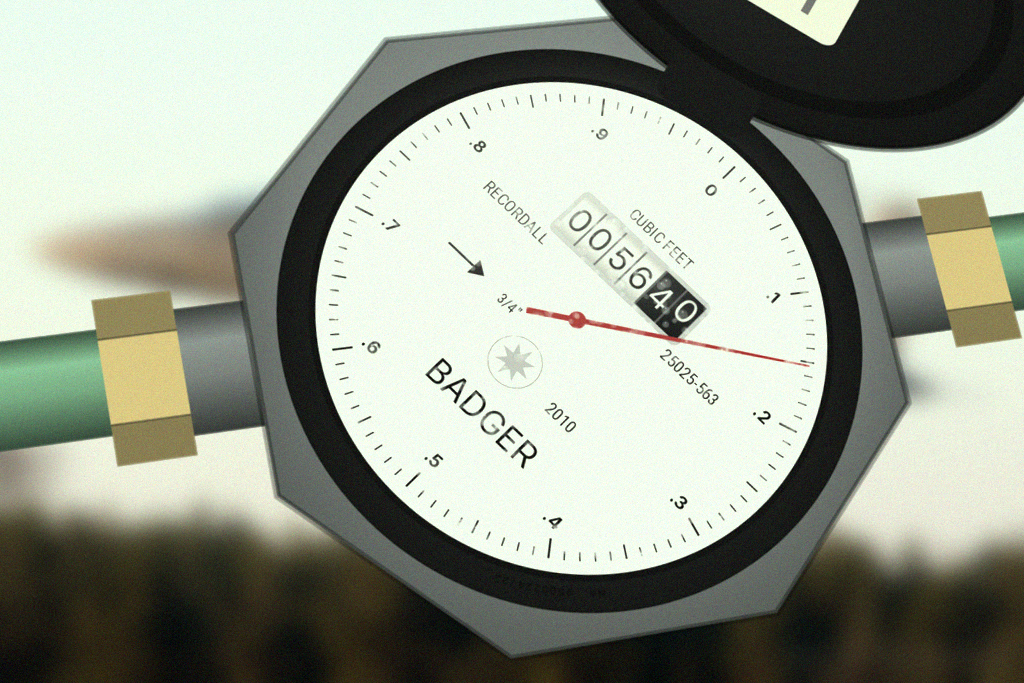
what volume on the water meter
5640.15 ft³
